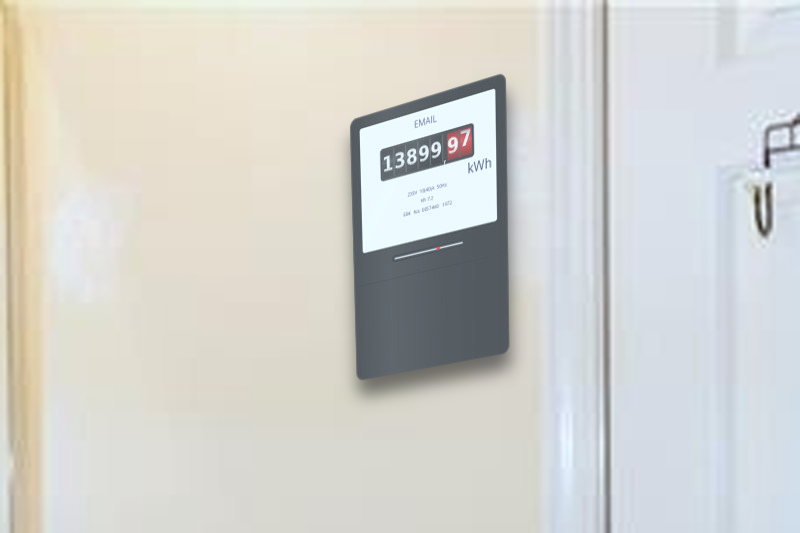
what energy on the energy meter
13899.97 kWh
